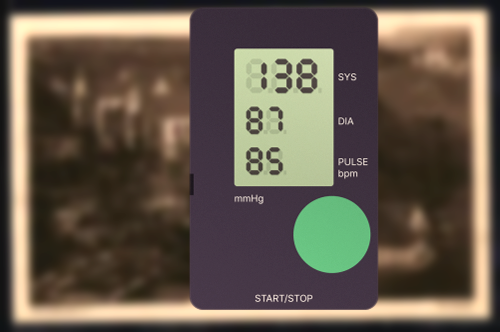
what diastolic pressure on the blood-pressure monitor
87 mmHg
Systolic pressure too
138 mmHg
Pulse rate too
85 bpm
